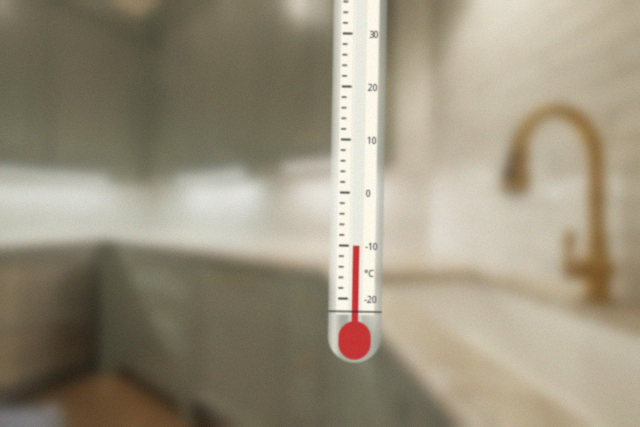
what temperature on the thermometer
-10 °C
